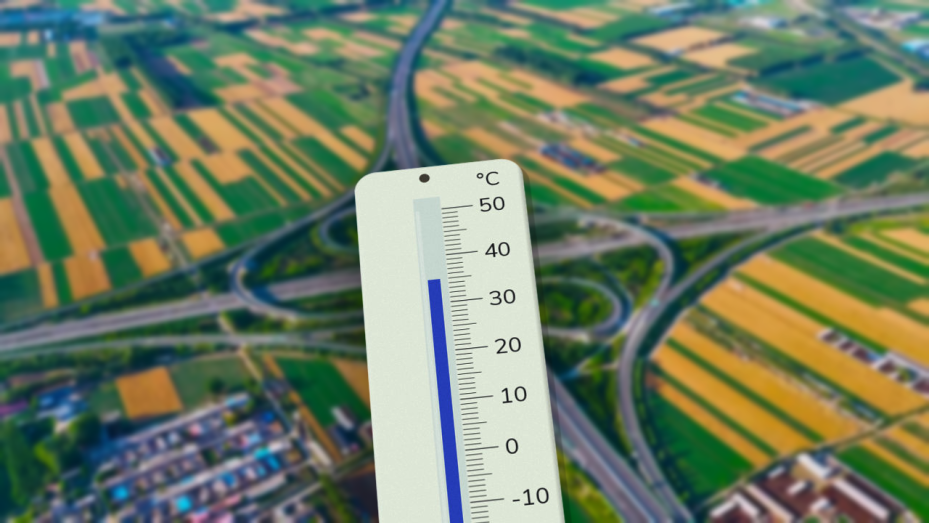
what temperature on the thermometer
35 °C
